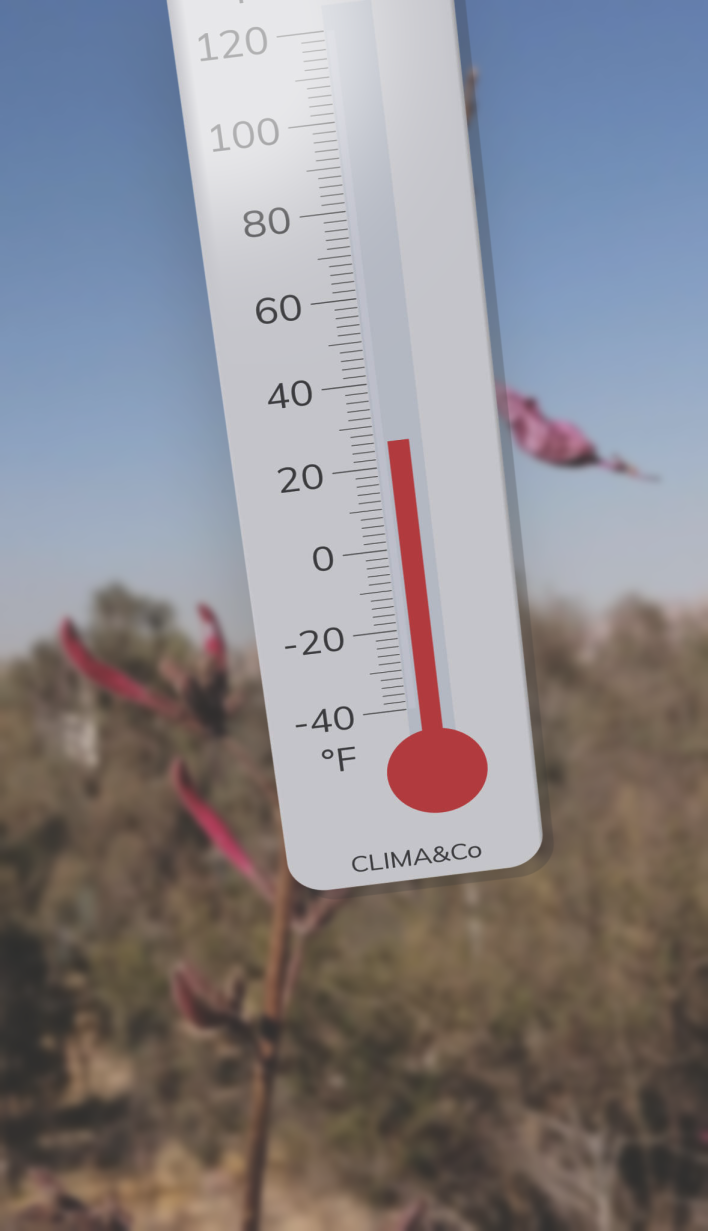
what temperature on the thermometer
26 °F
